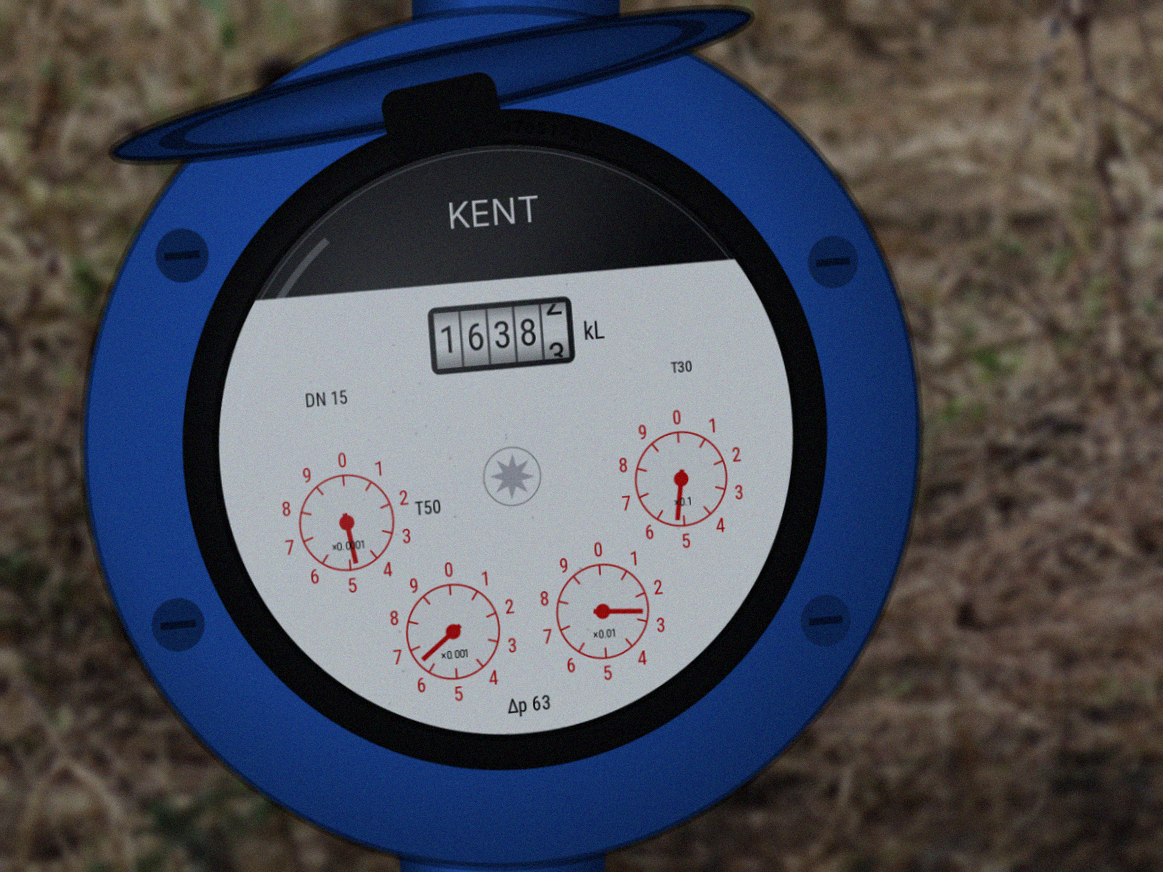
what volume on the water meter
16382.5264 kL
